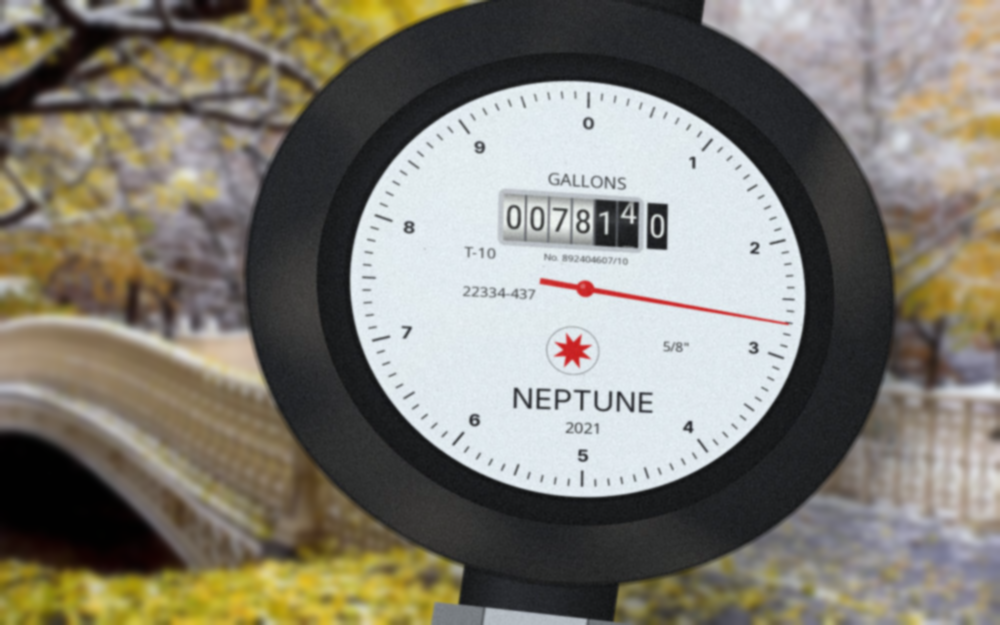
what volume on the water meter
78142.7 gal
